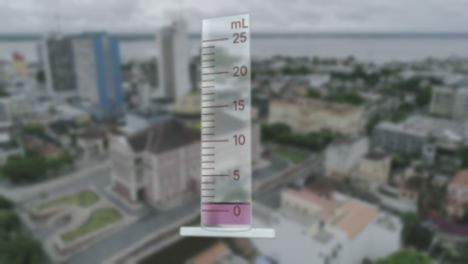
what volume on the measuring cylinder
1 mL
